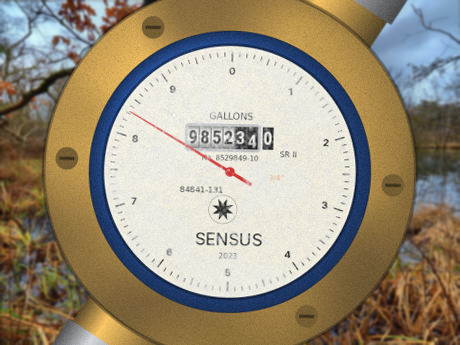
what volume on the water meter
9852338.3 gal
